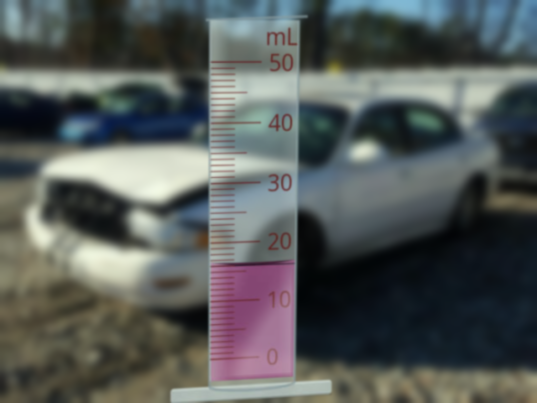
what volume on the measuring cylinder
16 mL
